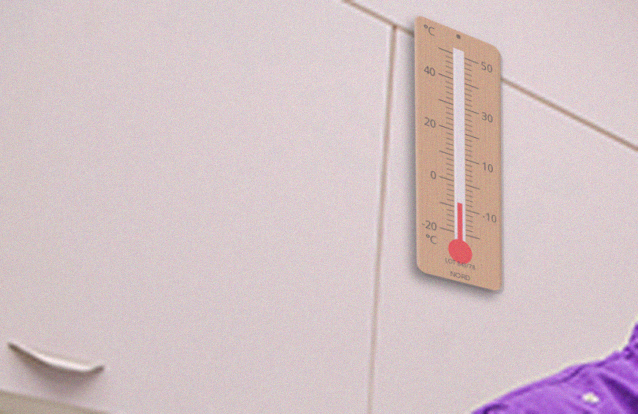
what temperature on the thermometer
-8 °C
